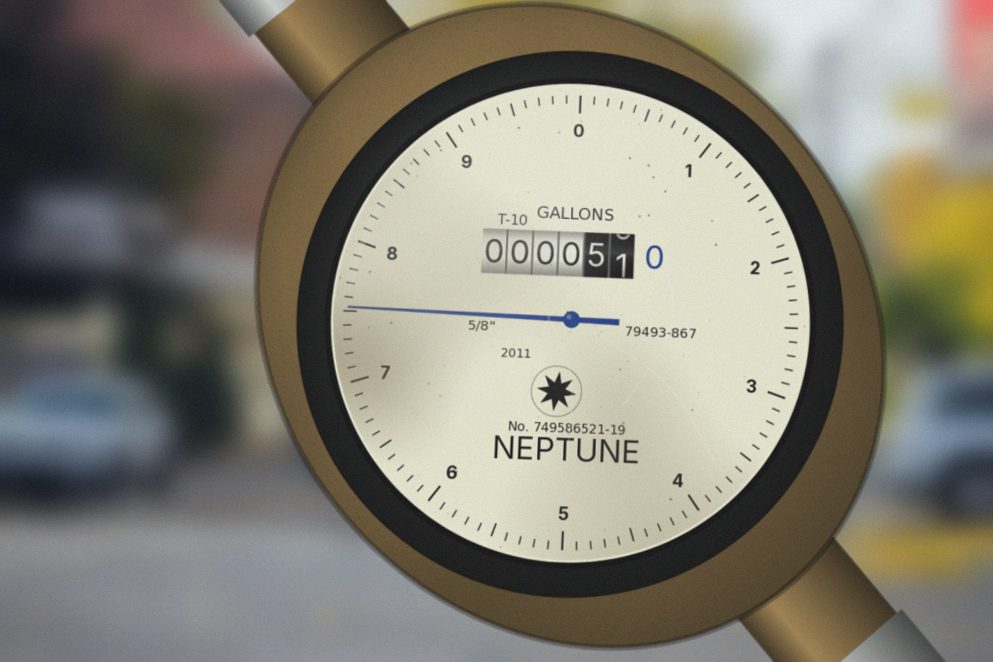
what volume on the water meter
507.5 gal
